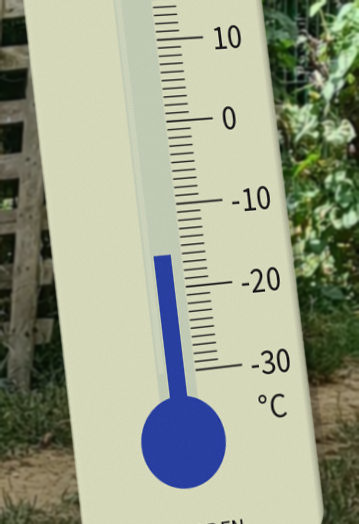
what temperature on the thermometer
-16 °C
